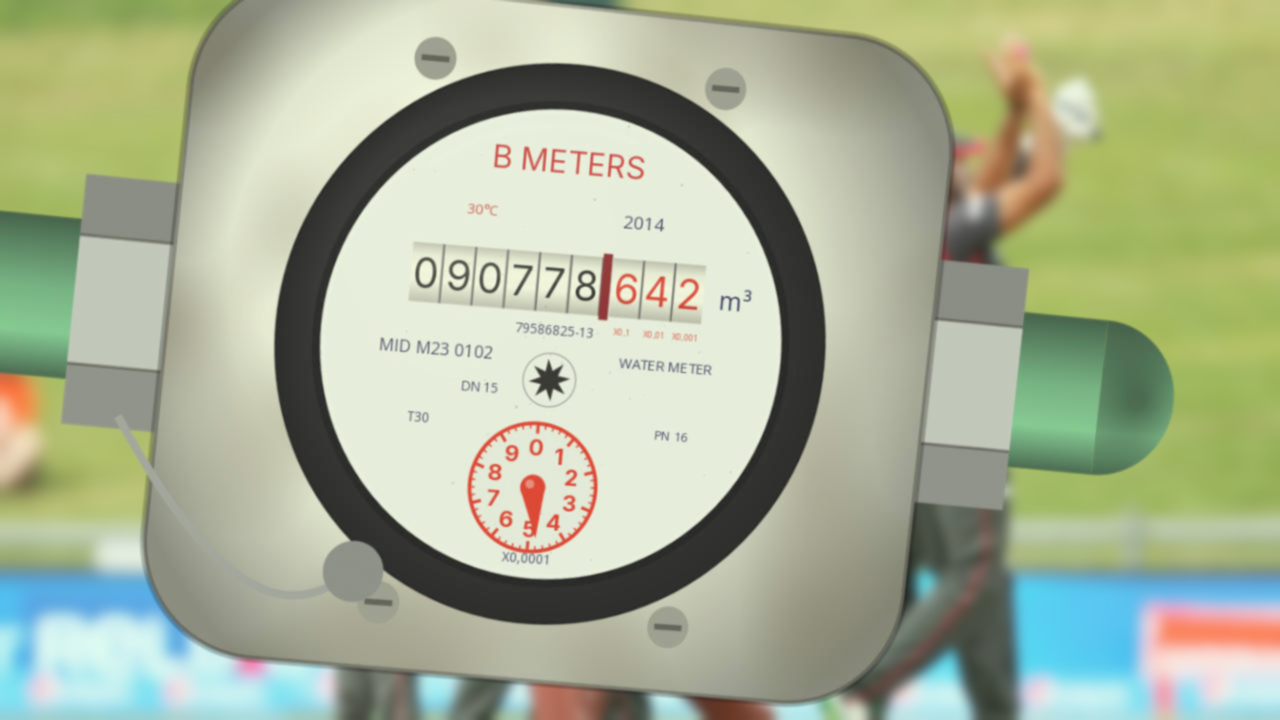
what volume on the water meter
90778.6424 m³
